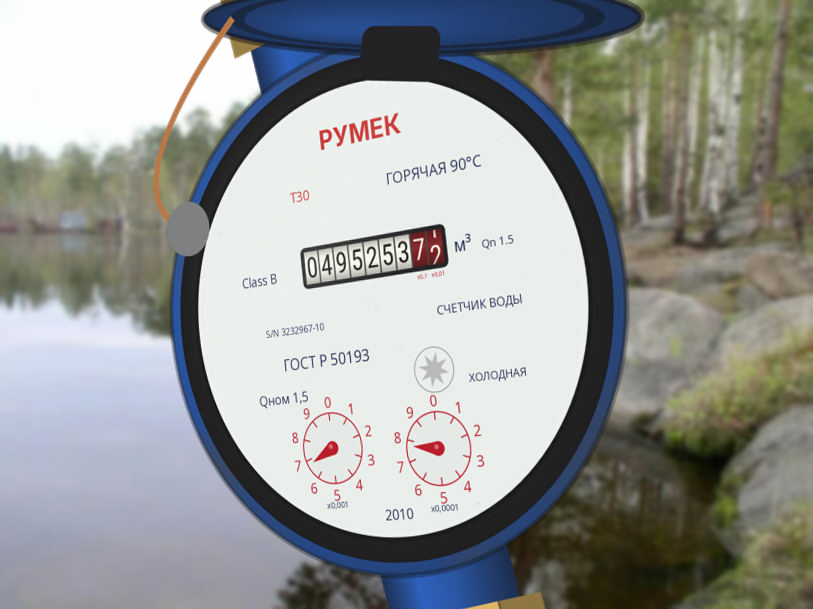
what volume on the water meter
495253.7167 m³
